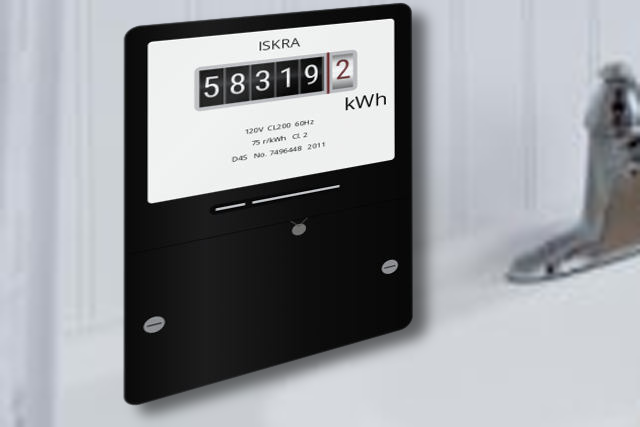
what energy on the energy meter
58319.2 kWh
